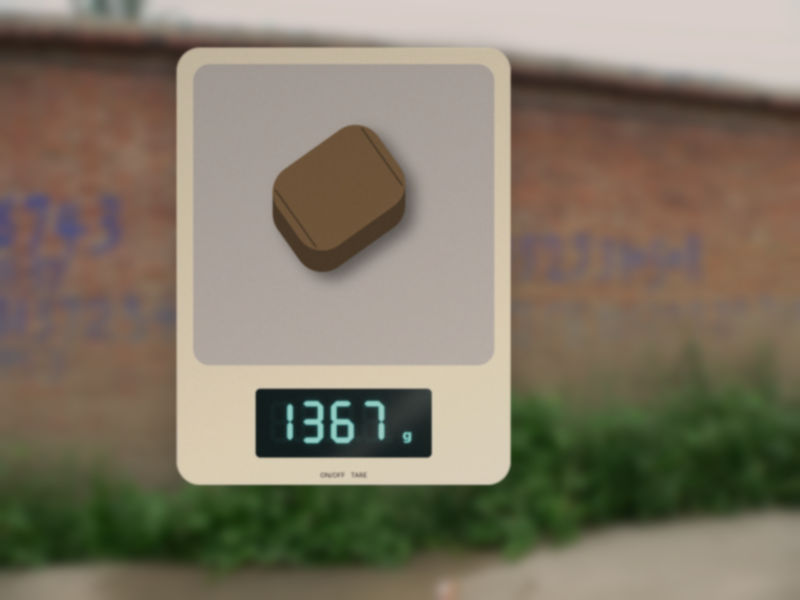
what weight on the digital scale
1367 g
